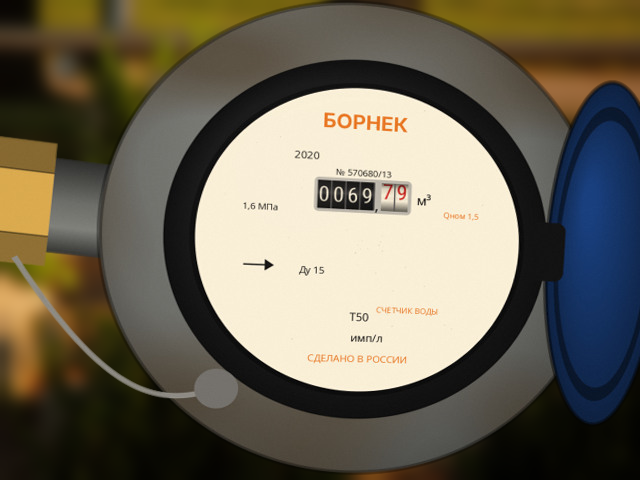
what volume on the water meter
69.79 m³
